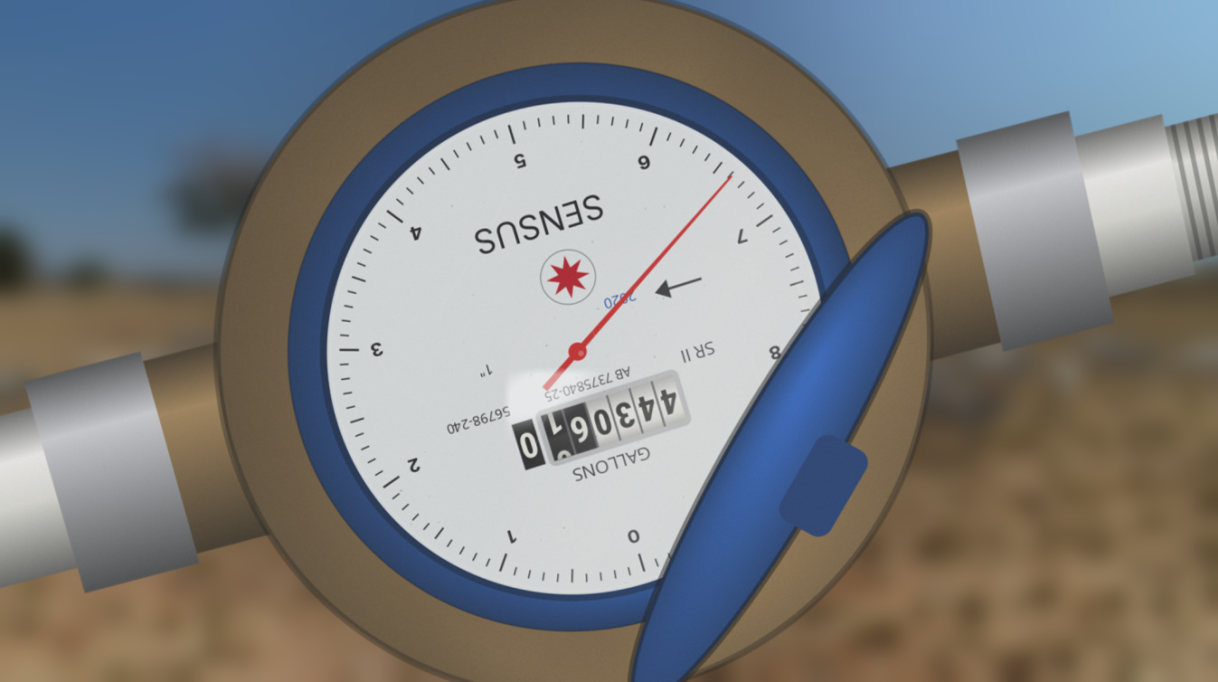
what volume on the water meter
4430606.6 gal
